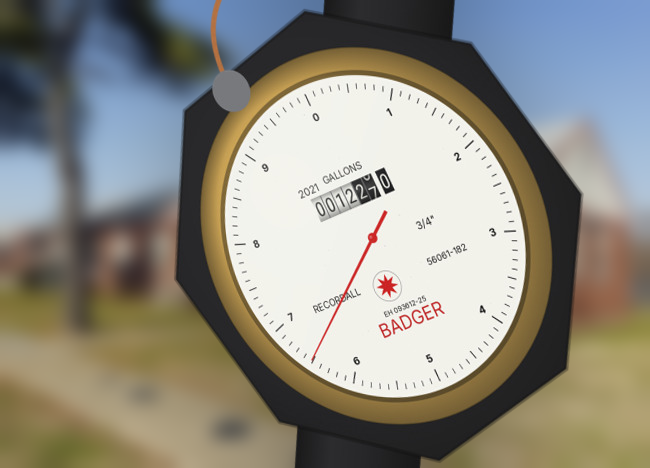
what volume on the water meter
12266.5 gal
